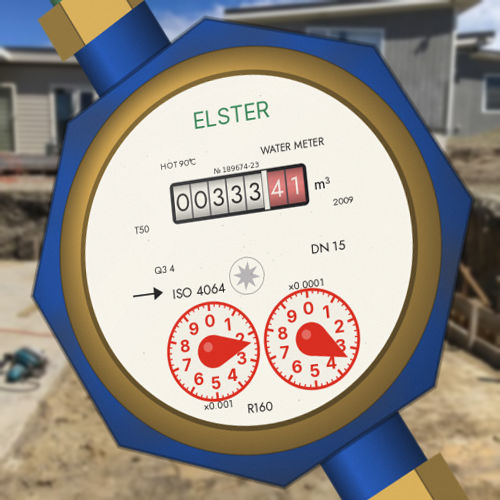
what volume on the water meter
333.4123 m³
